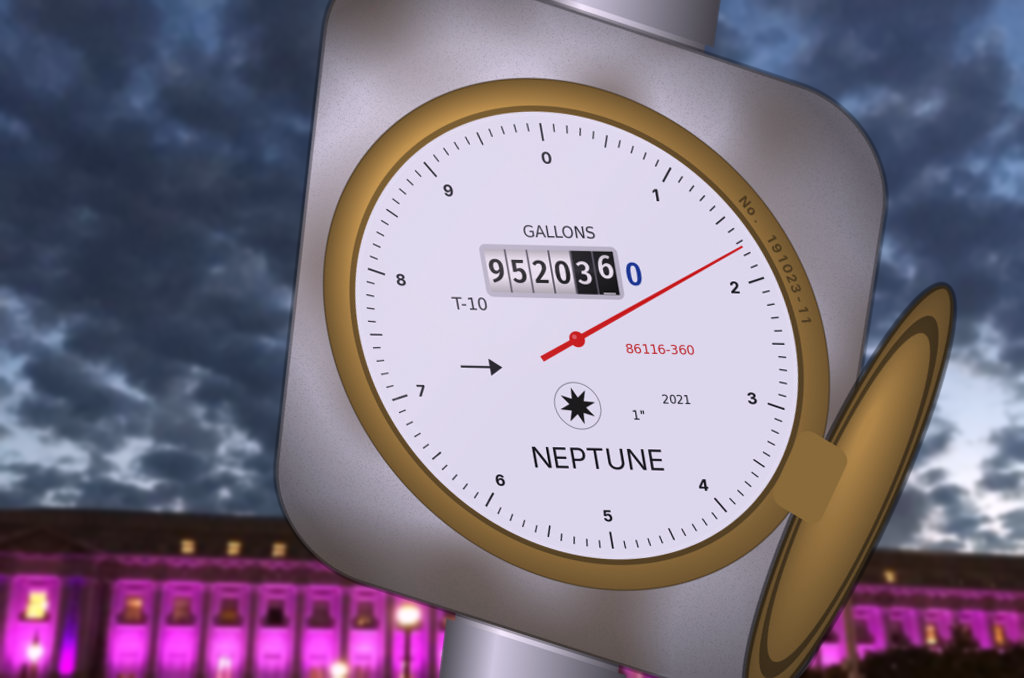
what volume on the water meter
9520361.7 gal
